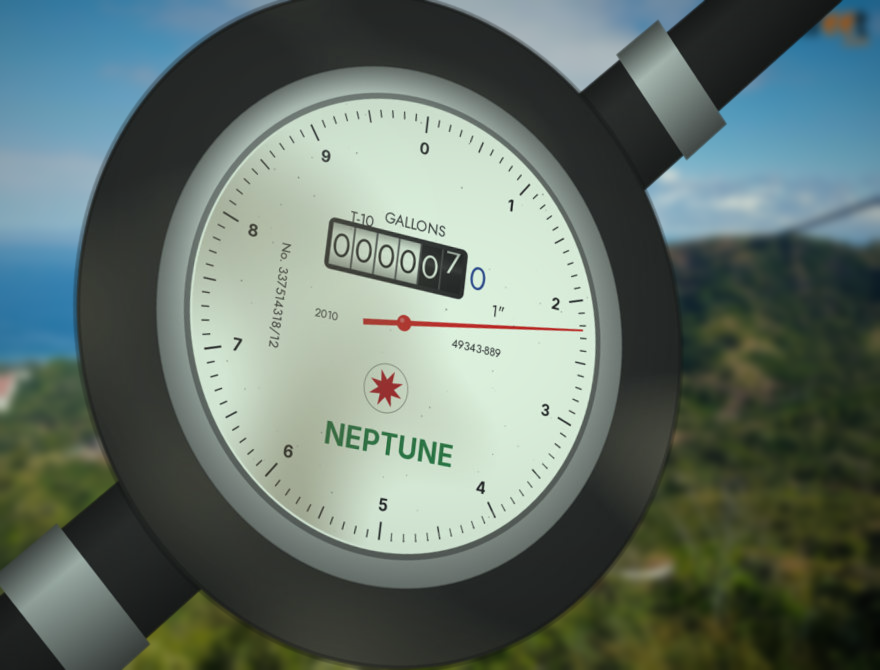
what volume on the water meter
72.2 gal
